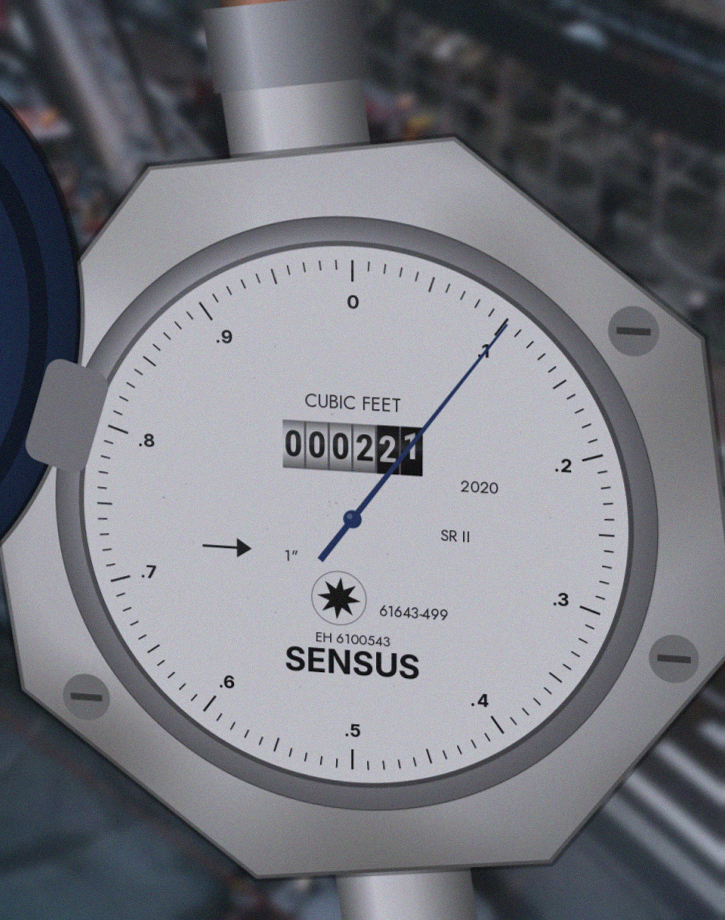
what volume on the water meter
221.10 ft³
